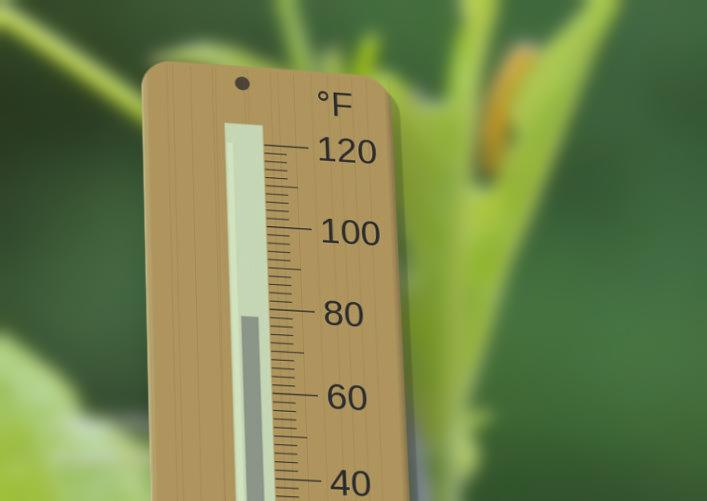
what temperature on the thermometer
78 °F
